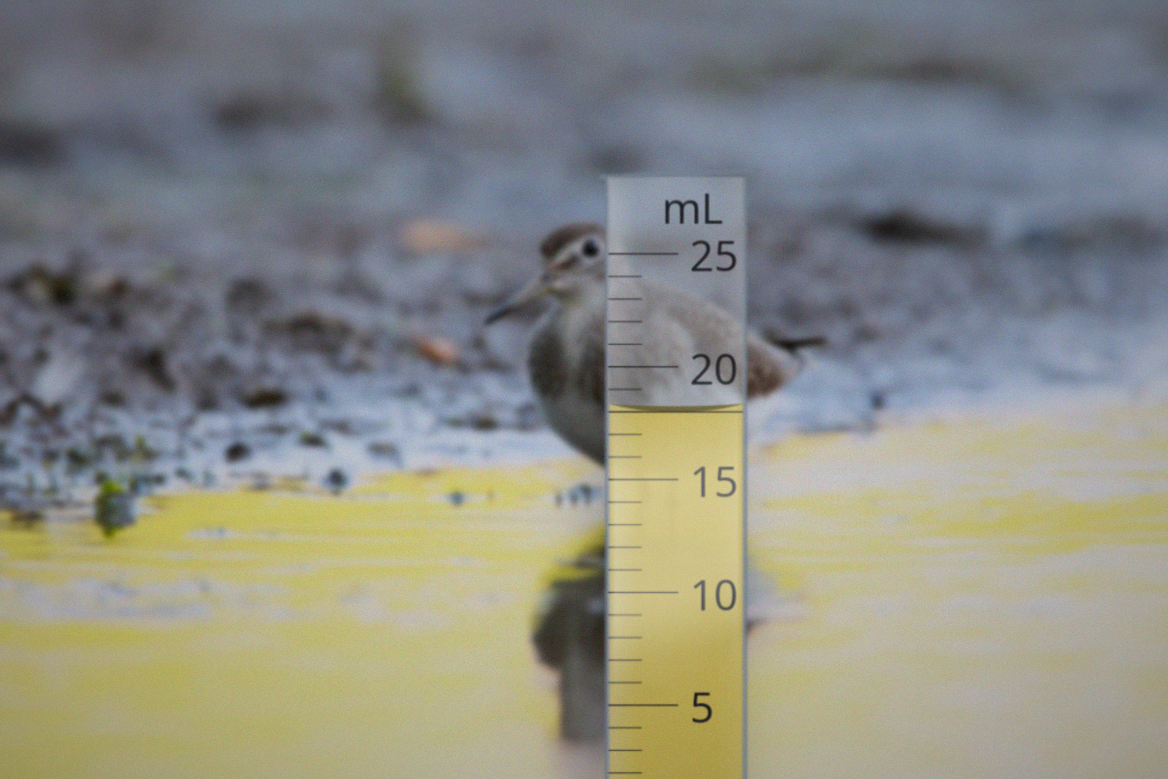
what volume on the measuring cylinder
18 mL
